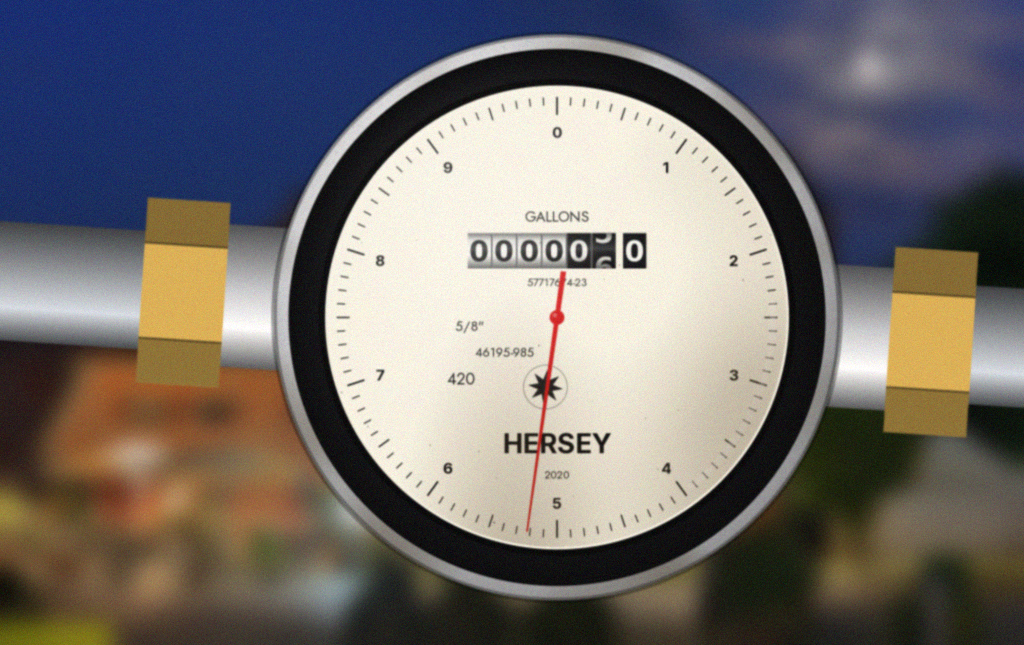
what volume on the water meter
55.2 gal
